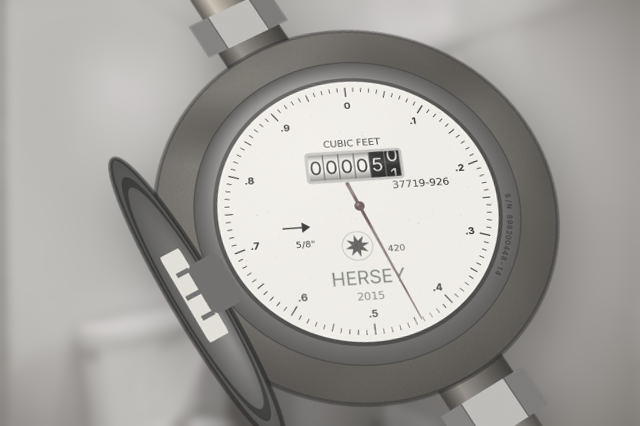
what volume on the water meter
50.44 ft³
